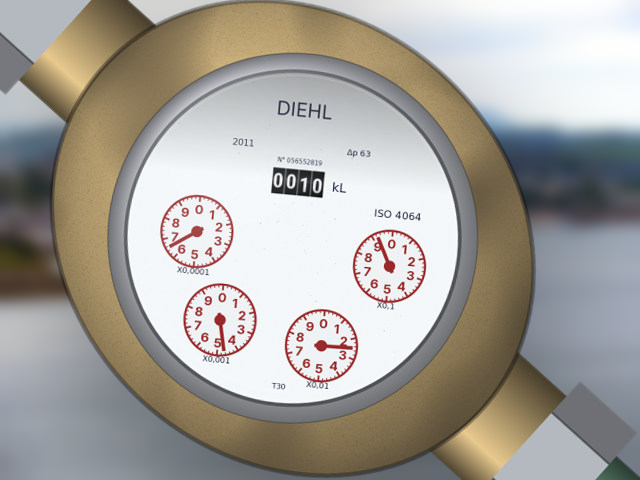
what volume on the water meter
9.9246 kL
